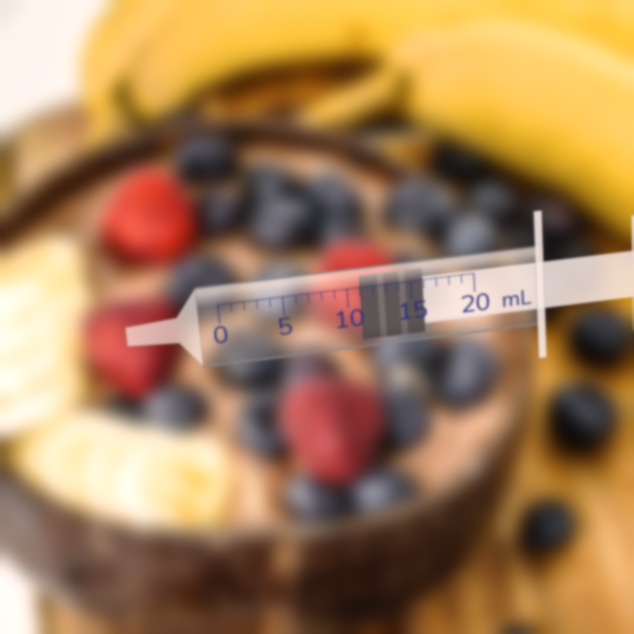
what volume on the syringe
11 mL
